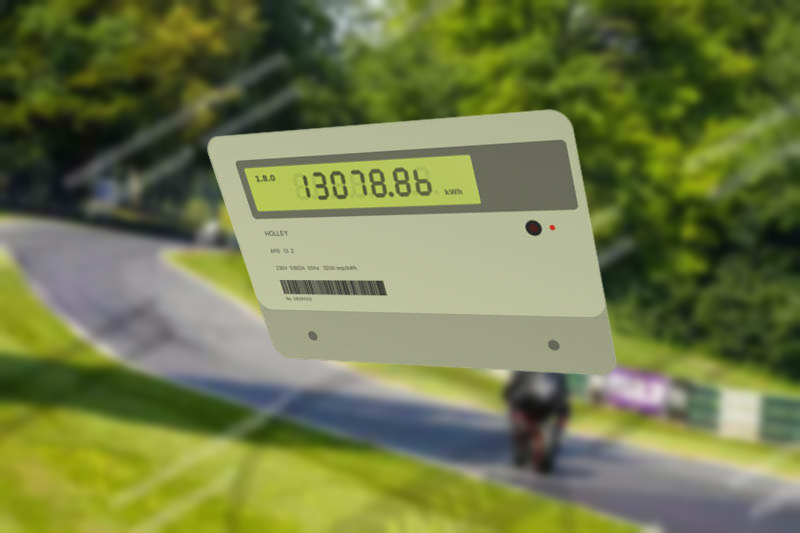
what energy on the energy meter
13078.86 kWh
